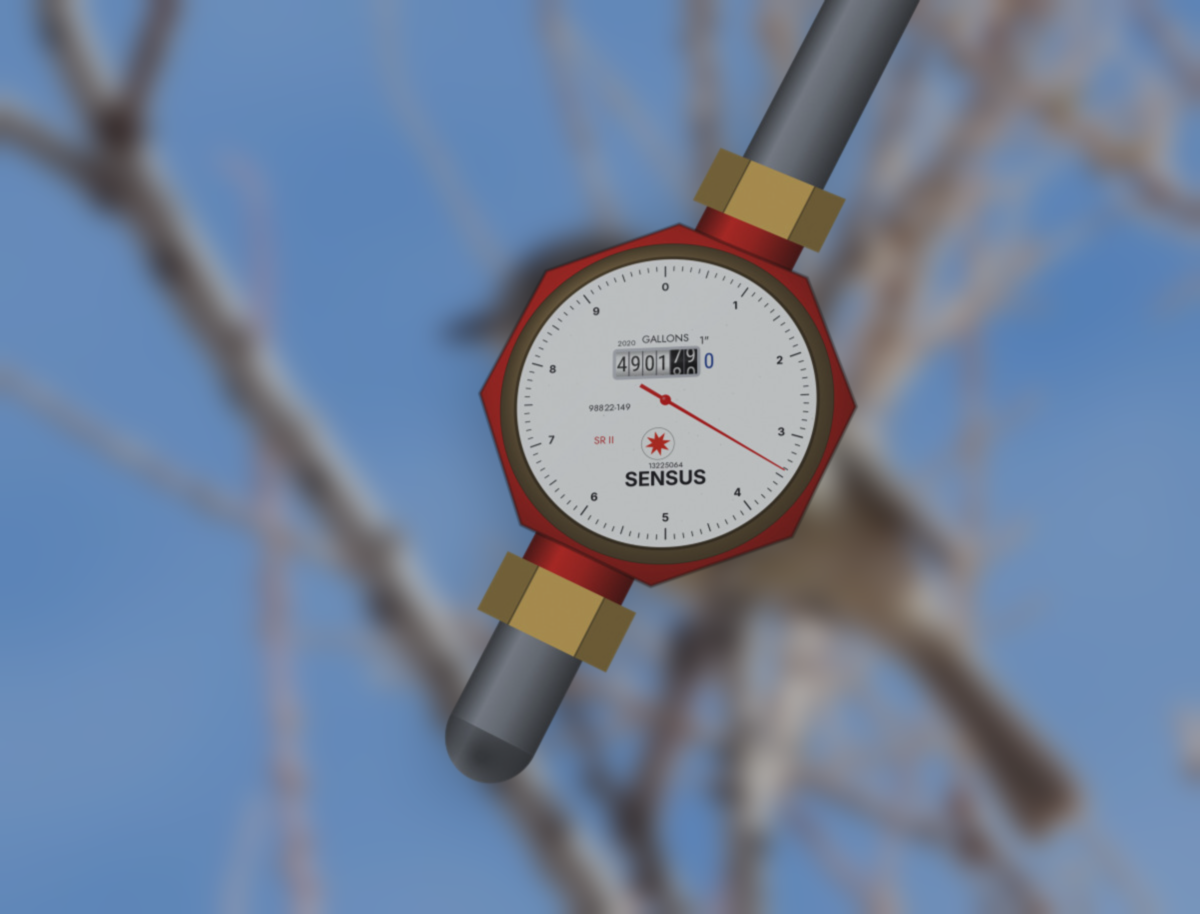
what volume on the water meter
4901793.4 gal
